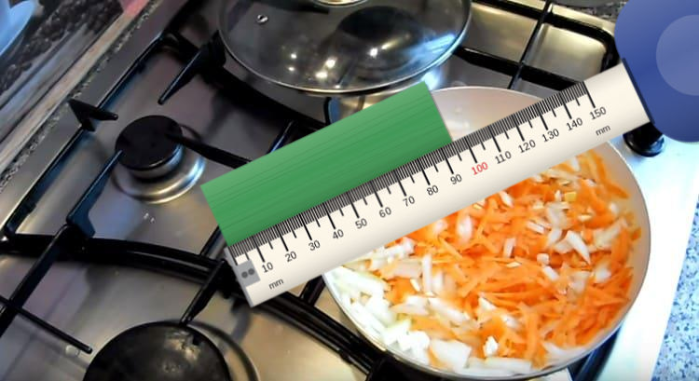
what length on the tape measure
95 mm
